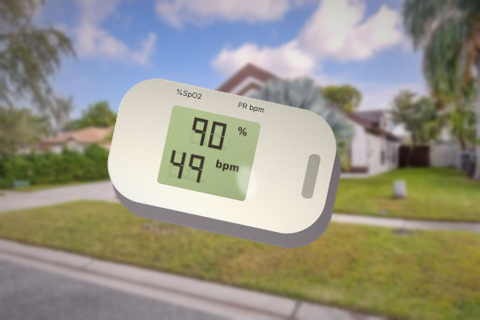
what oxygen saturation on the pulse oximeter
90 %
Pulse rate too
49 bpm
